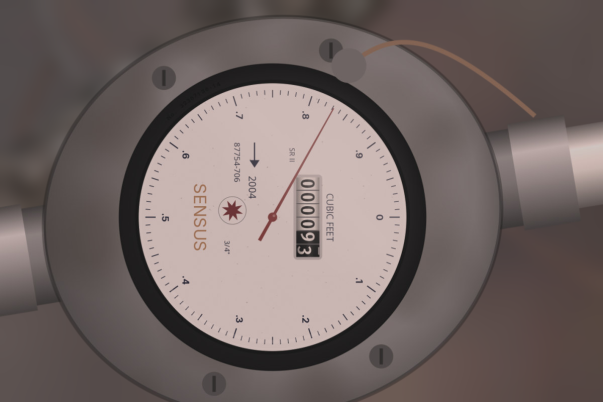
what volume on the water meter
92.83 ft³
